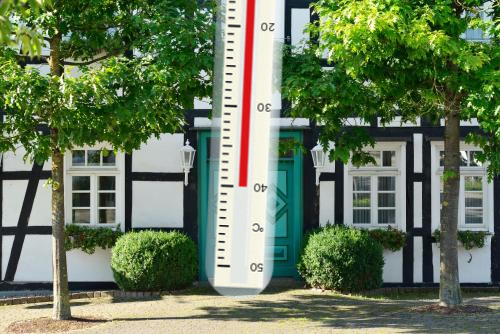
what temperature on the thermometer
40 °C
